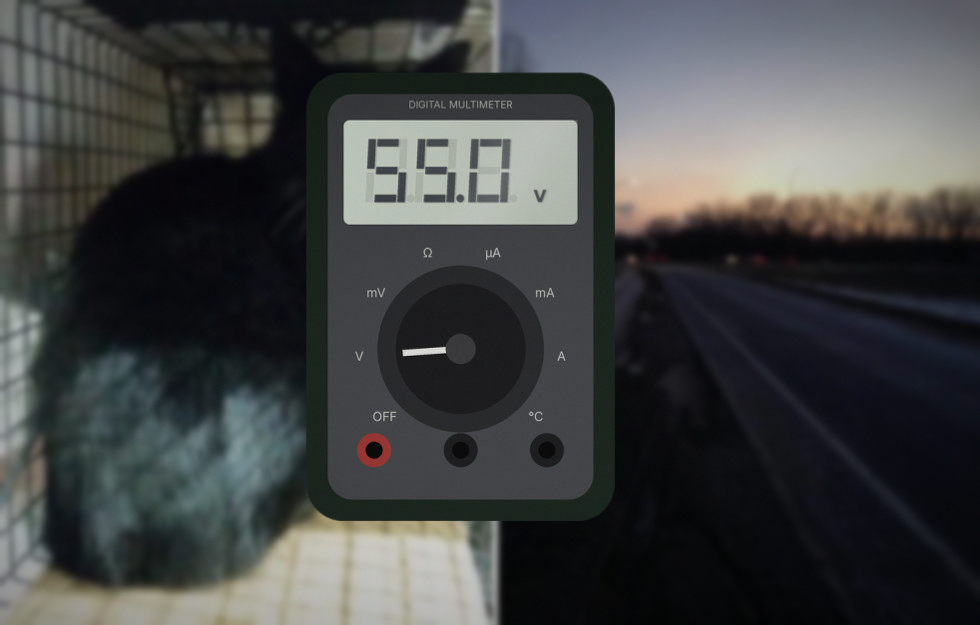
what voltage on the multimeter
55.0 V
